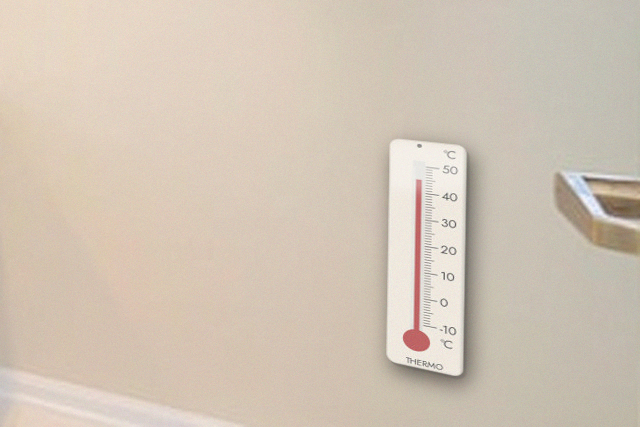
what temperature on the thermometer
45 °C
